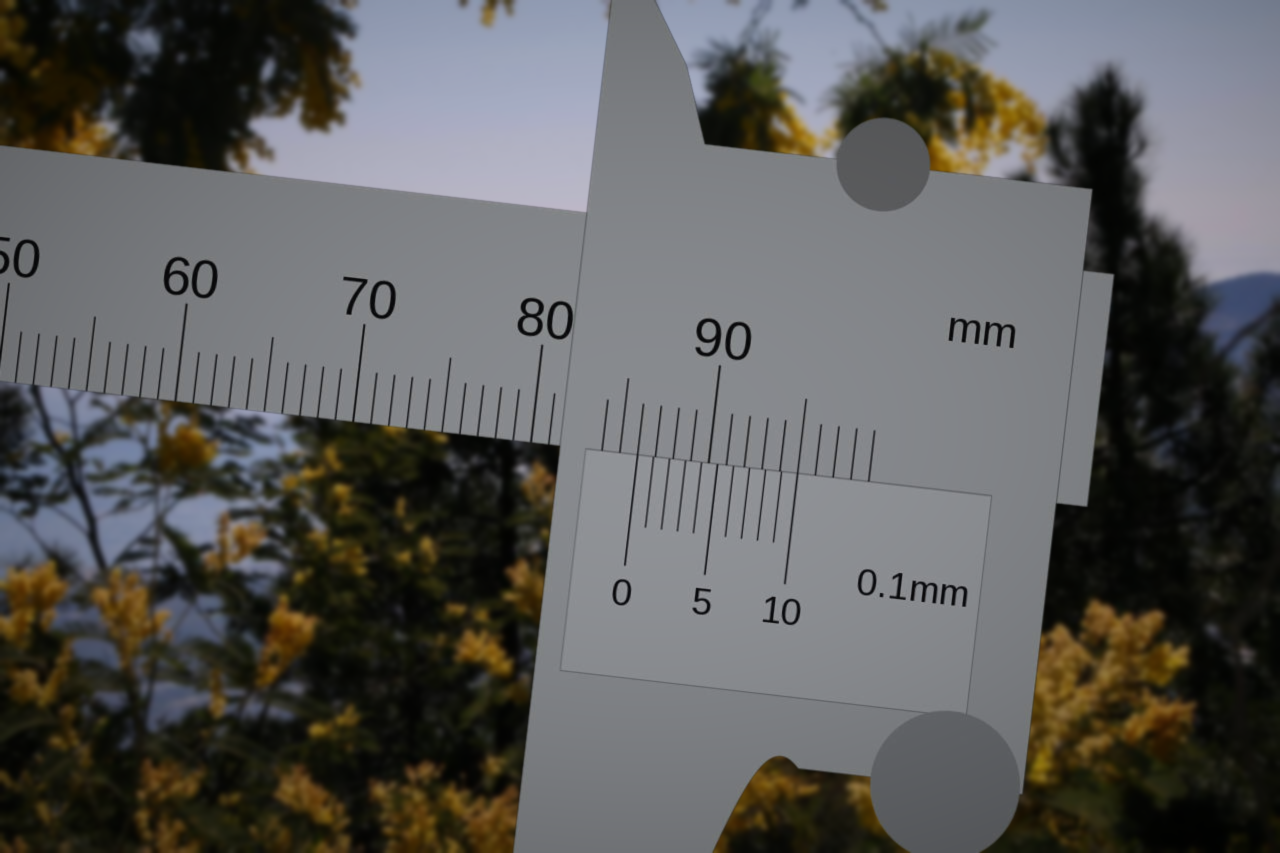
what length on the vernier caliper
86.0 mm
